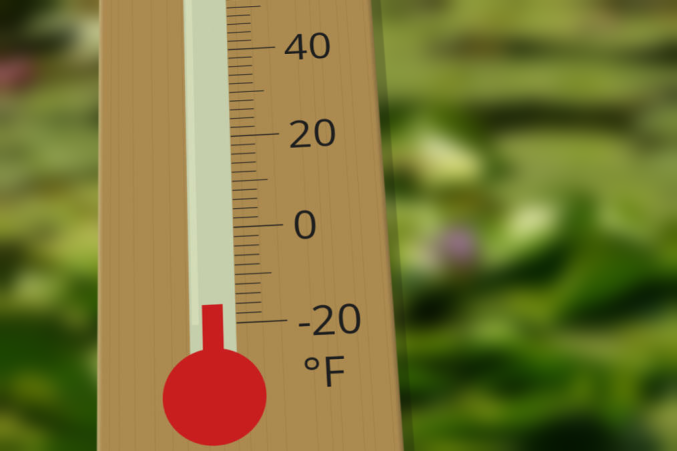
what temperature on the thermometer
-16 °F
